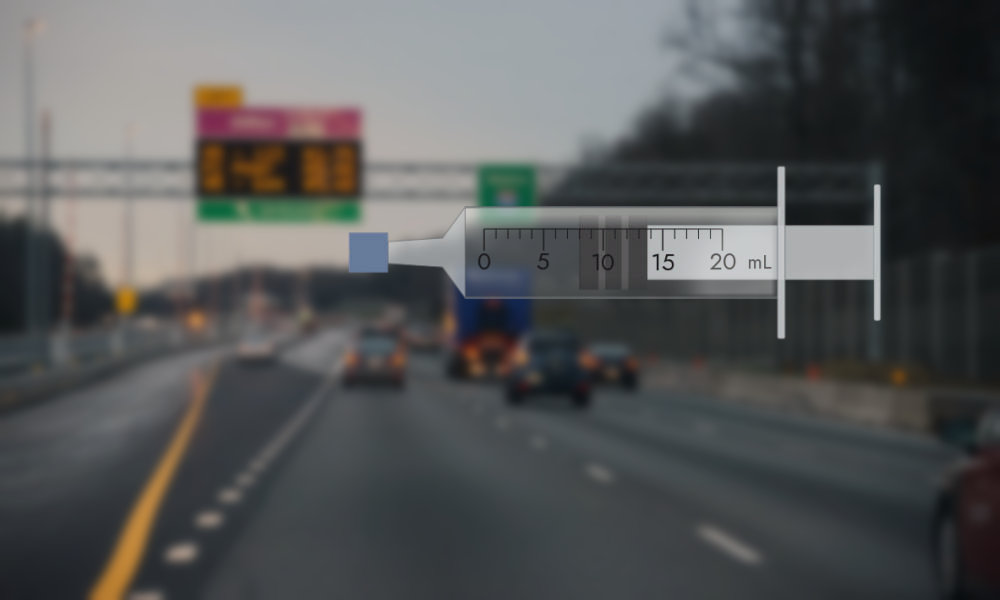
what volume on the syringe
8 mL
